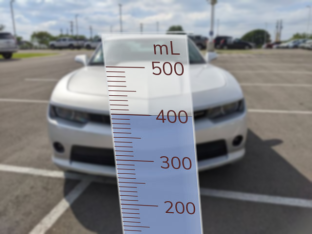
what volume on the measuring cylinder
400 mL
